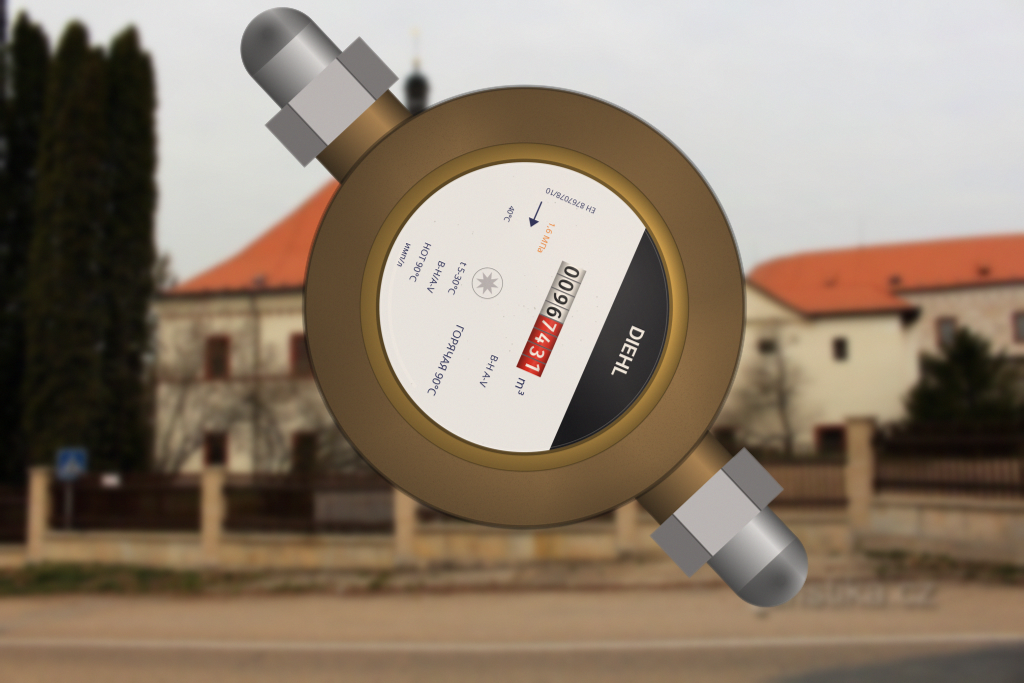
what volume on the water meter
96.7431 m³
